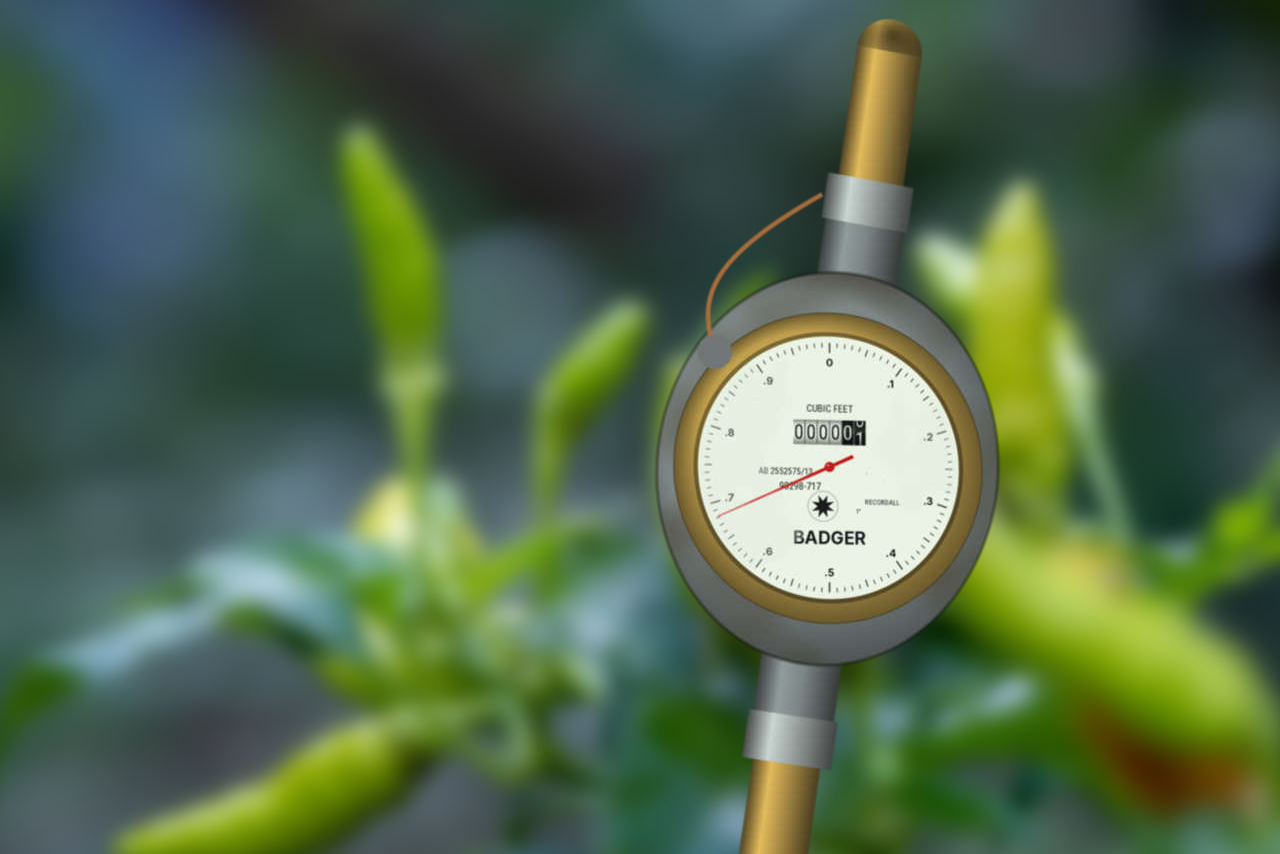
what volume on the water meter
0.68 ft³
